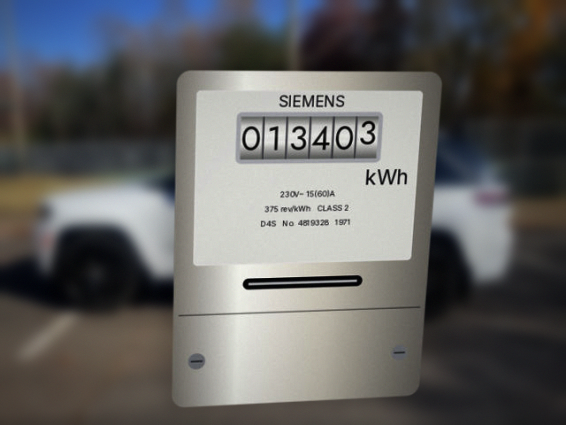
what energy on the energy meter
13403 kWh
